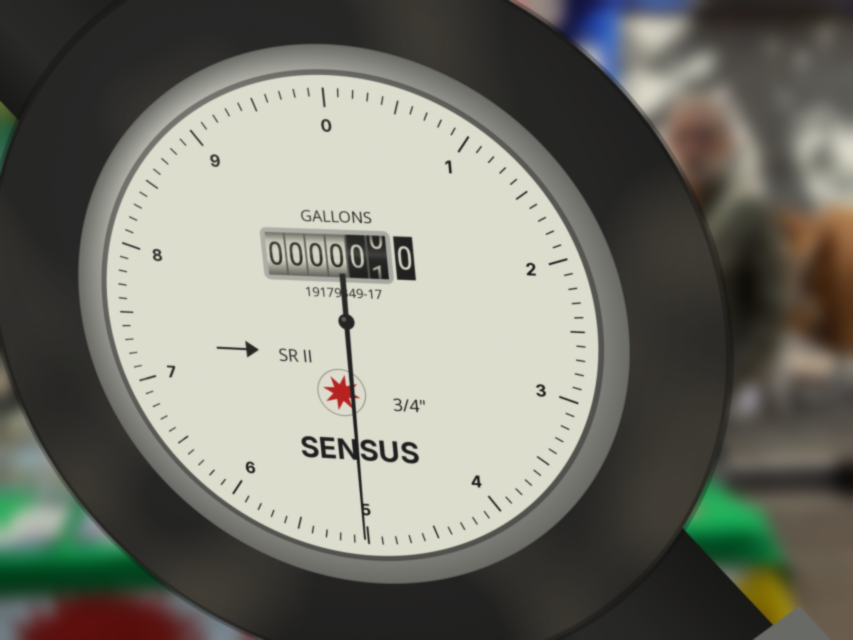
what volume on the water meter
5.0 gal
